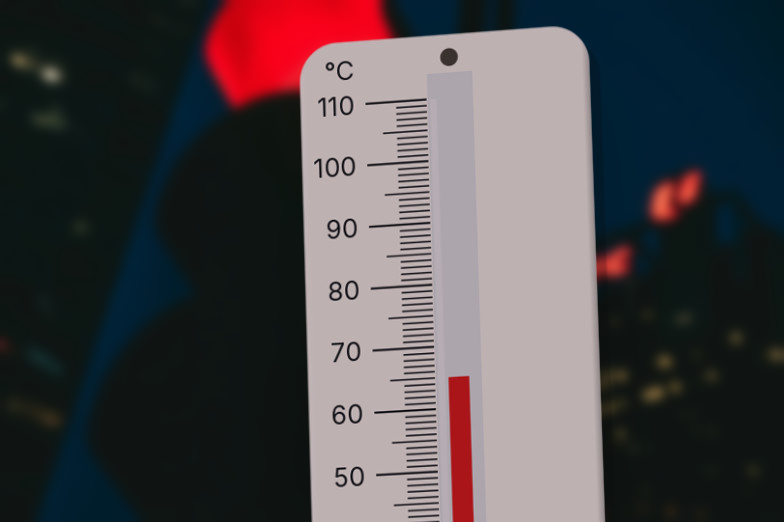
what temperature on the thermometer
65 °C
